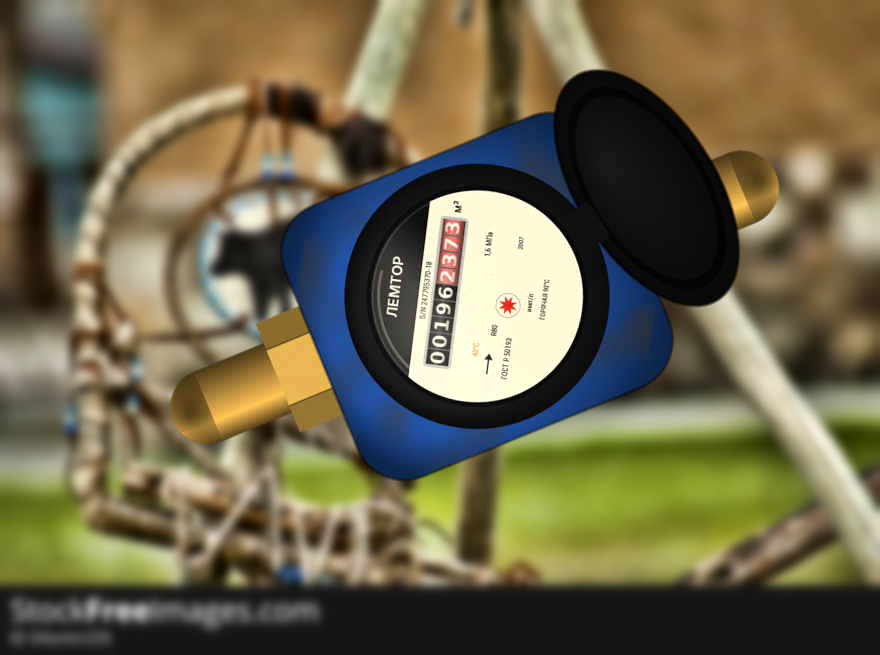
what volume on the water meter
196.2373 m³
